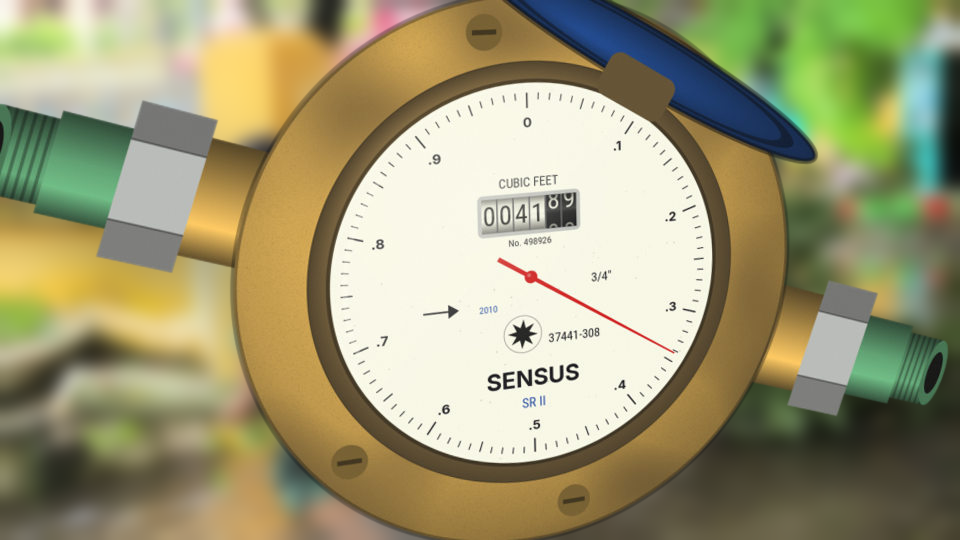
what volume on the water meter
4189.34 ft³
